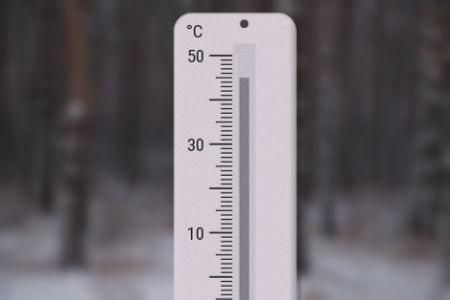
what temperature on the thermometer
45 °C
